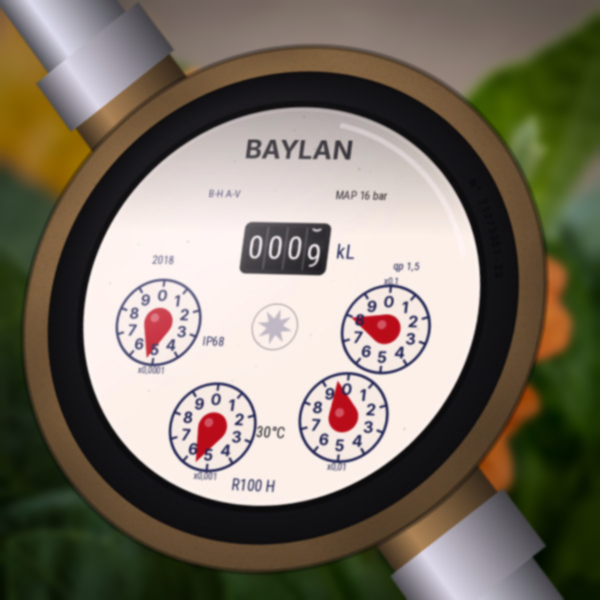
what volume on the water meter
8.7955 kL
